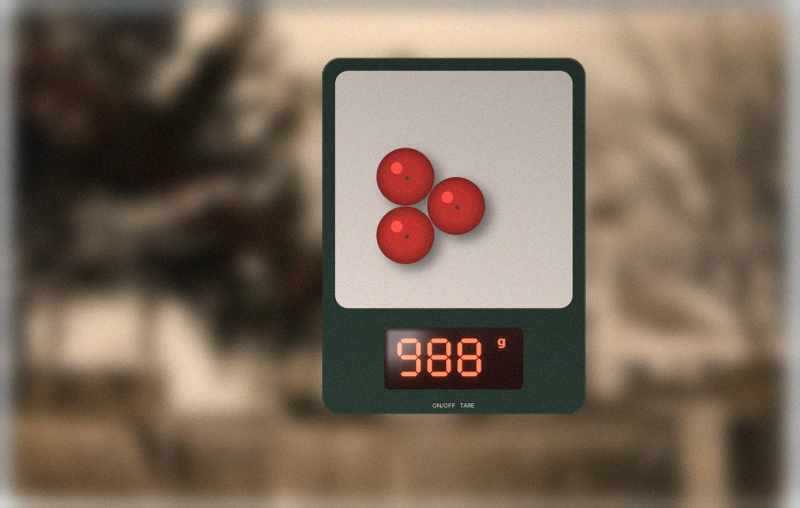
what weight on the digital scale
988 g
